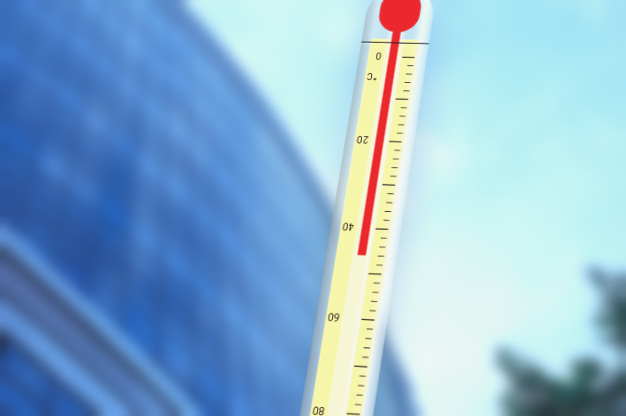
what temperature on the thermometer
46 °C
